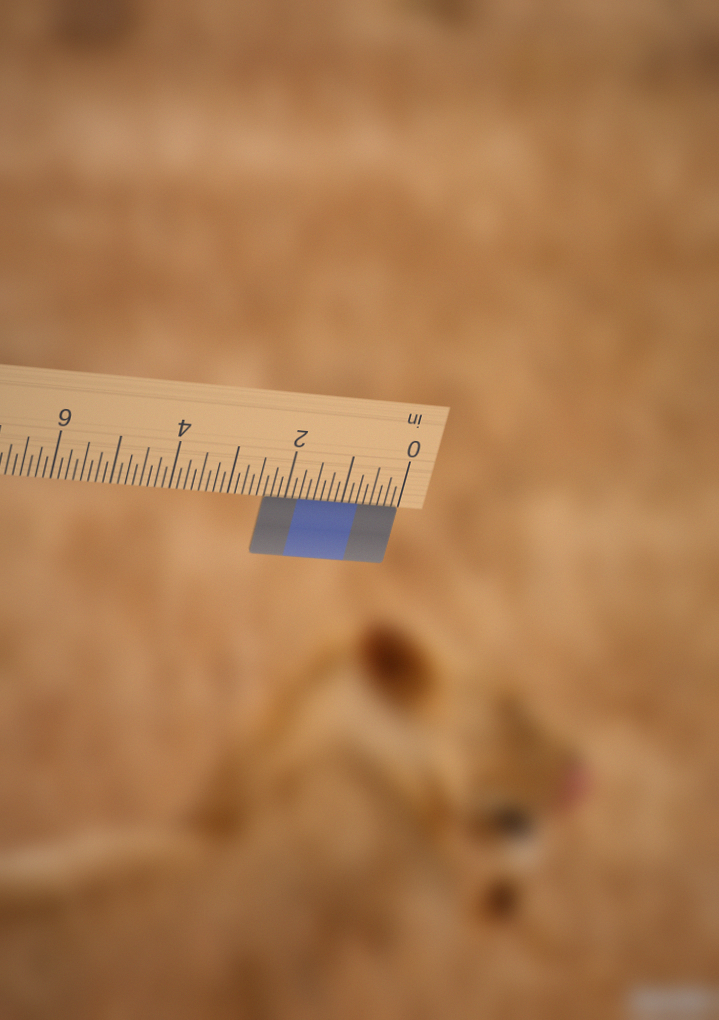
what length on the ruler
2.375 in
